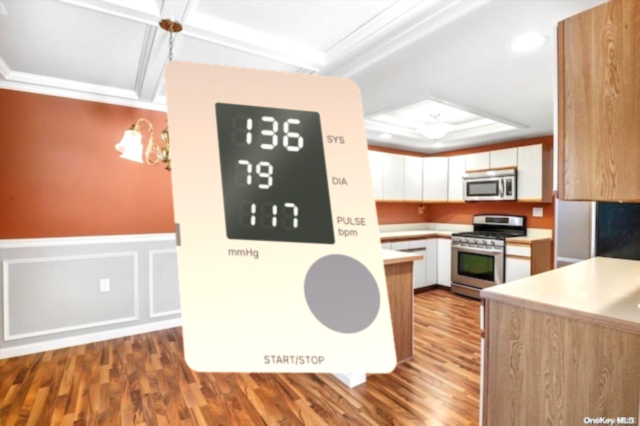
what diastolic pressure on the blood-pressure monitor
79 mmHg
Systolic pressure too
136 mmHg
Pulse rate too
117 bpm
